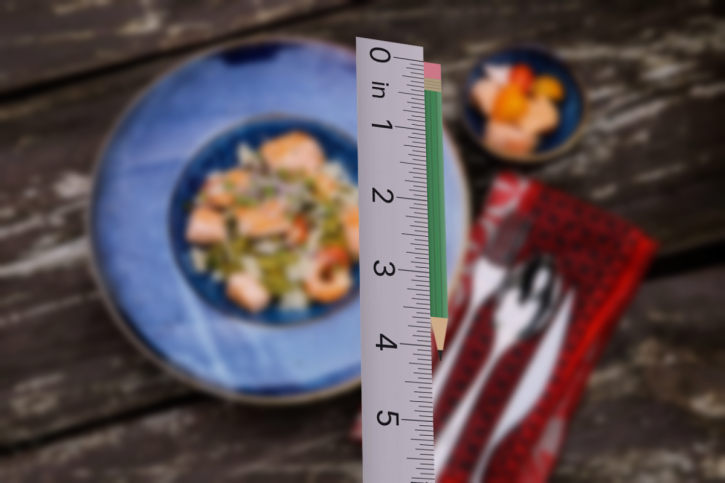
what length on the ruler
4.1875 in
